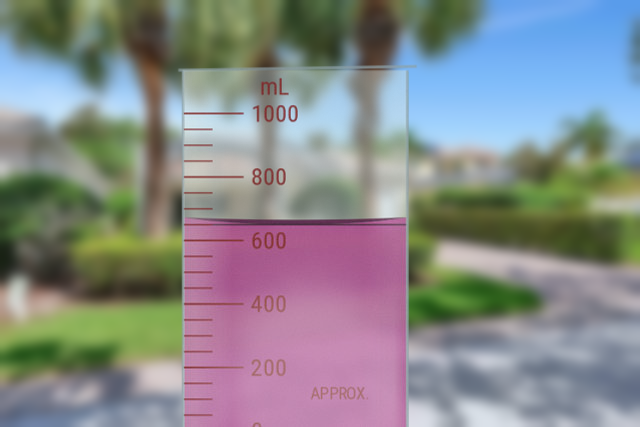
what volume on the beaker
650 mL
